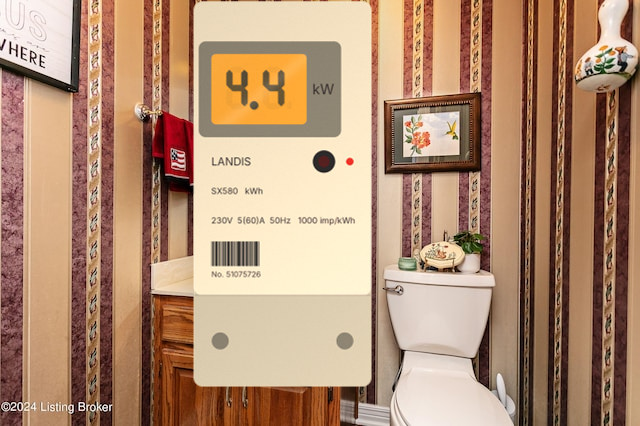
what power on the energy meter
4.4 kW
